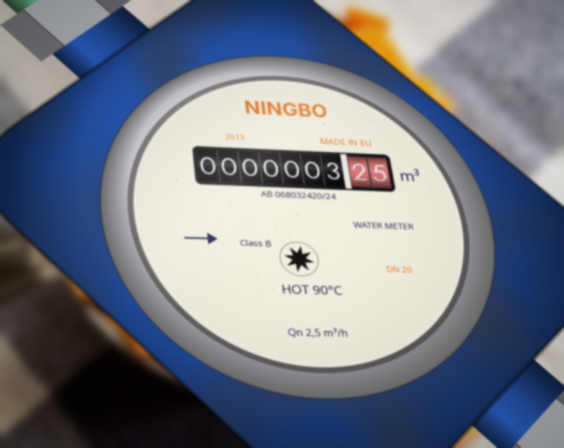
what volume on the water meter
3.25 m³
